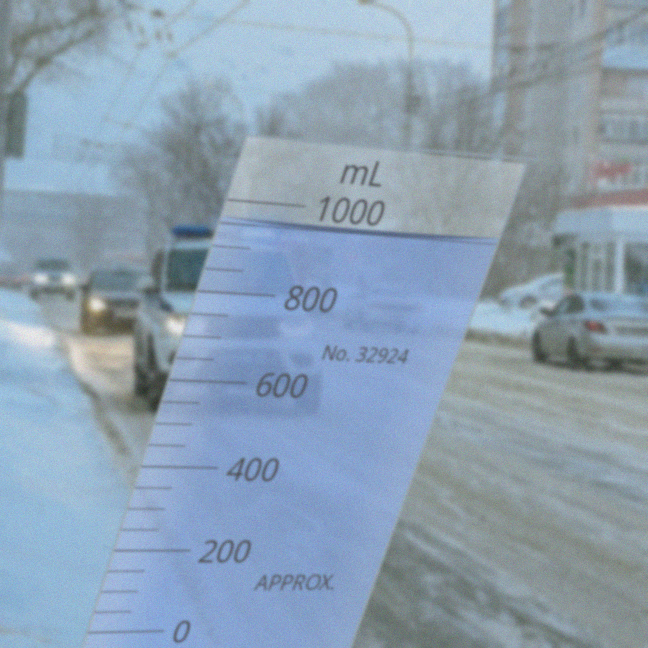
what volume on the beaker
950 mL
